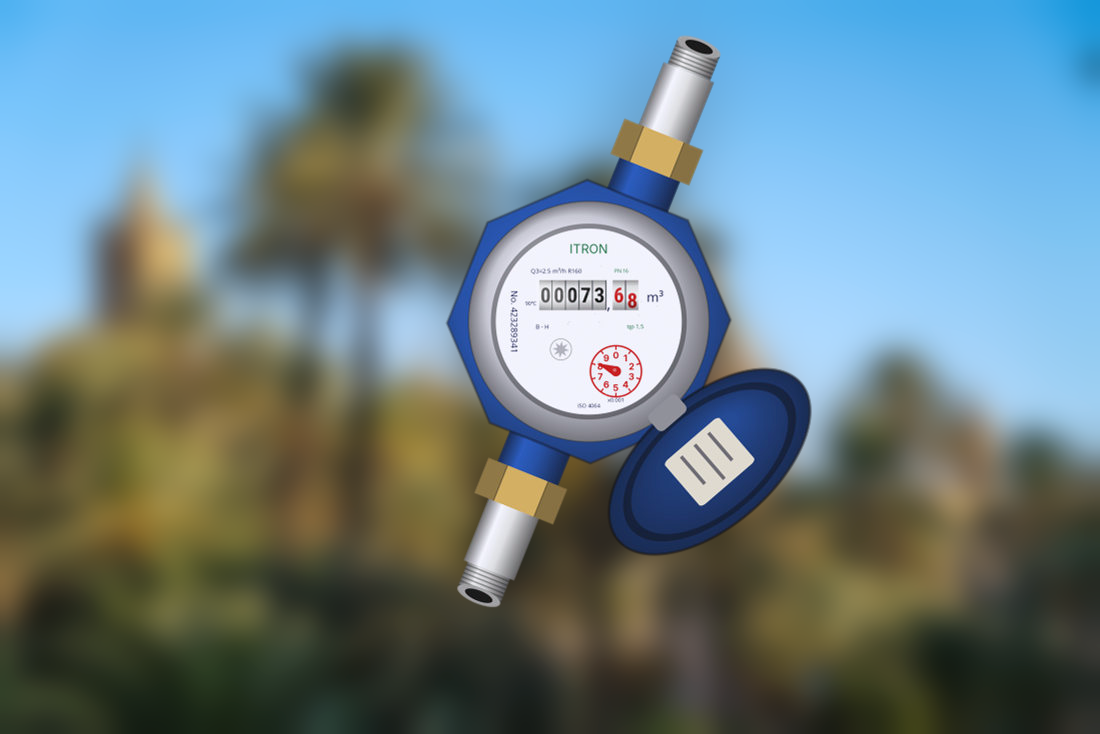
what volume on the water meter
73.678 m³
